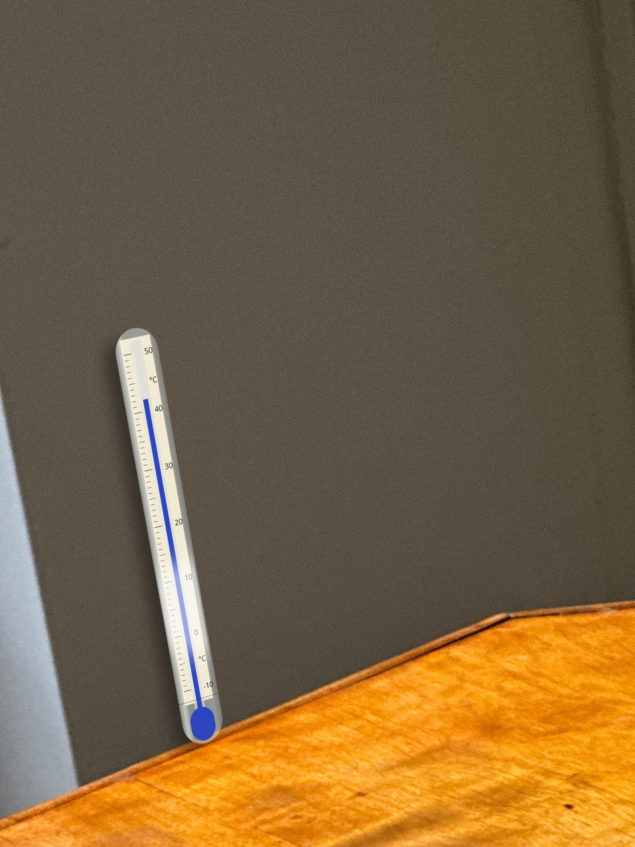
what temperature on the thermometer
42 °C
